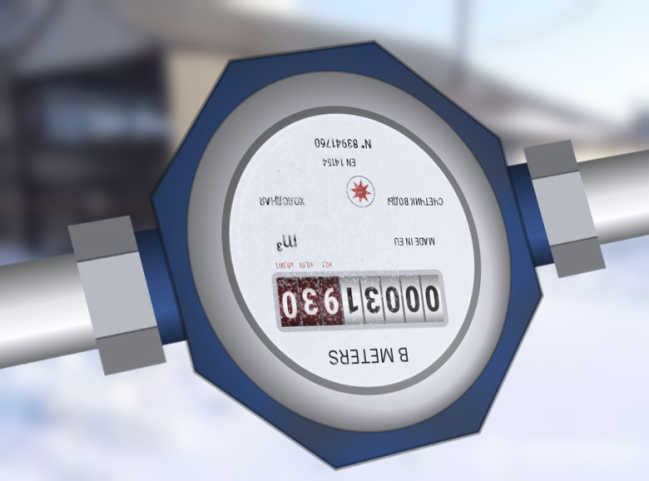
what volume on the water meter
31.930 m³
